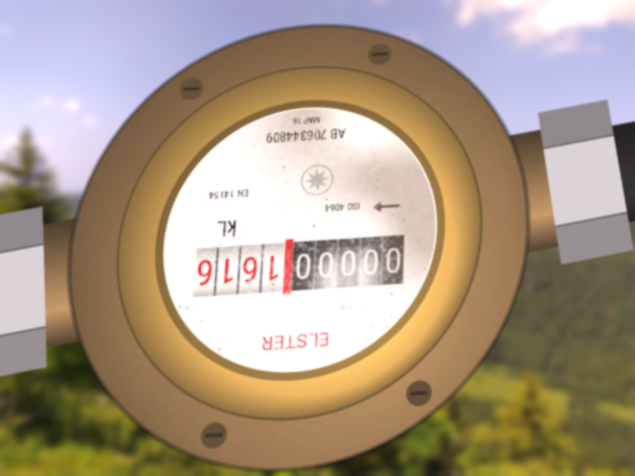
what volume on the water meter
0.1616 kL
